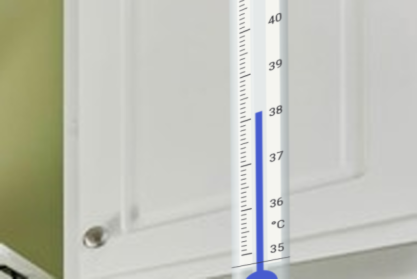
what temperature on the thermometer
38.1 °C
